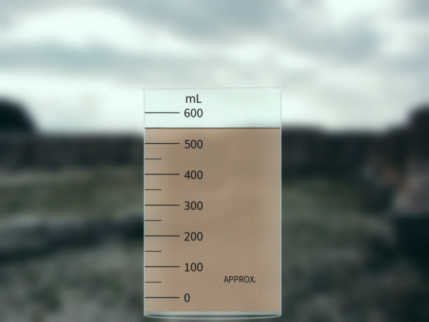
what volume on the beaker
550 mL
